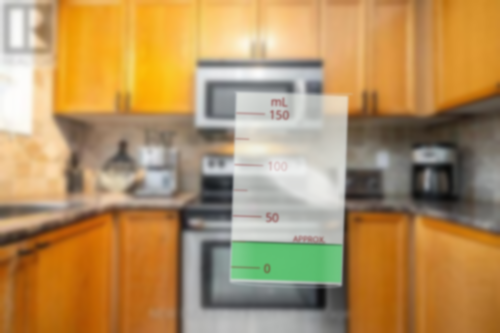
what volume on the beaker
25 mL
